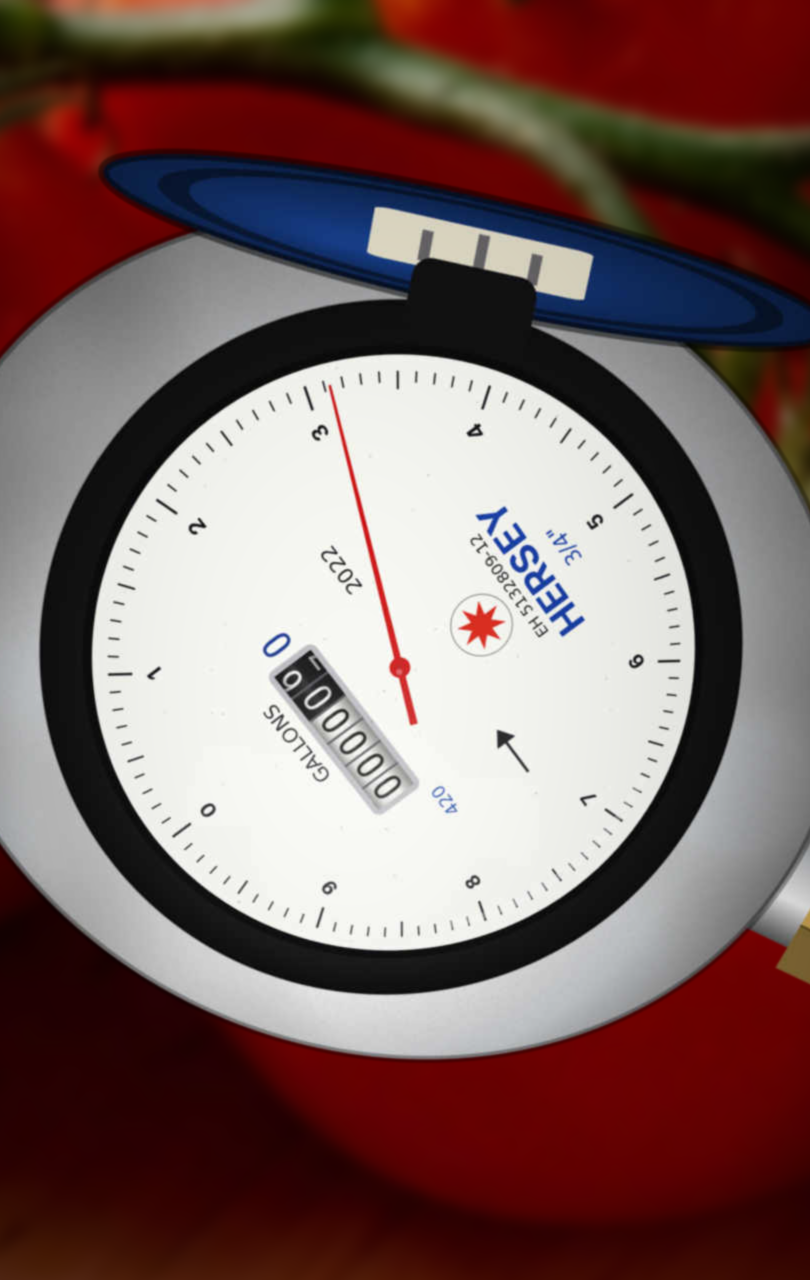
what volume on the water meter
63.1 gal
